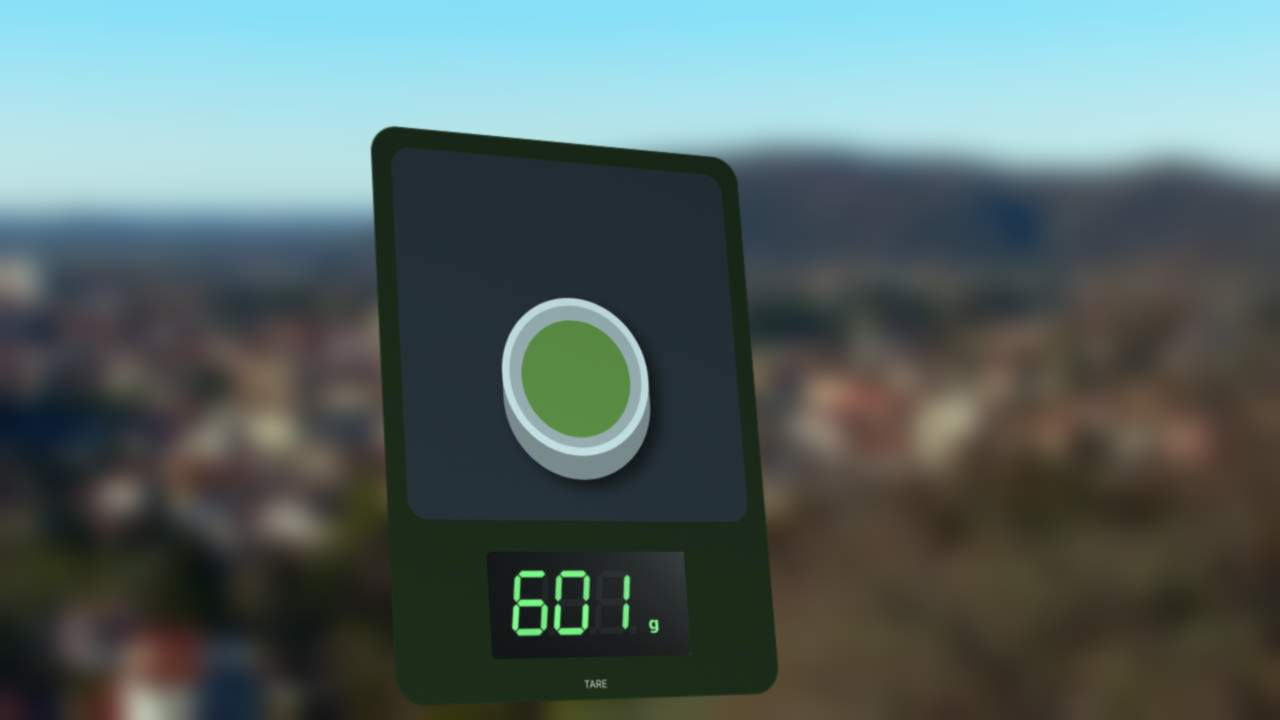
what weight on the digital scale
601 g
